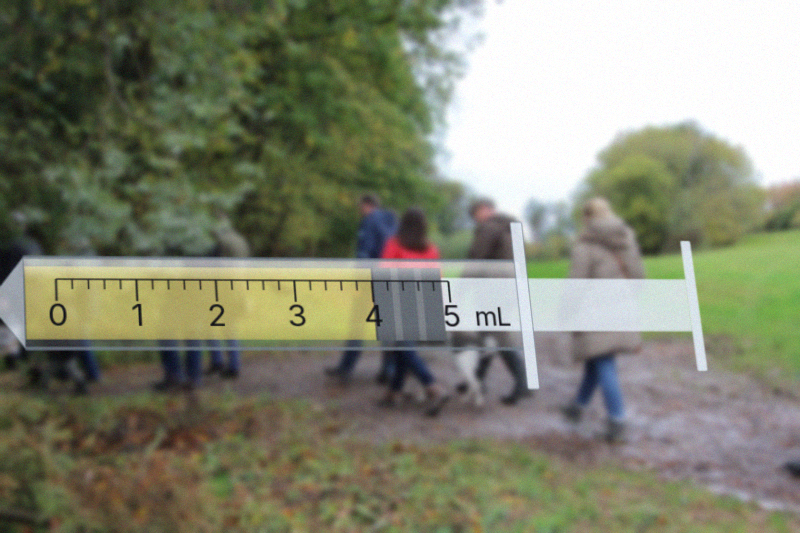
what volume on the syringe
4 mL
